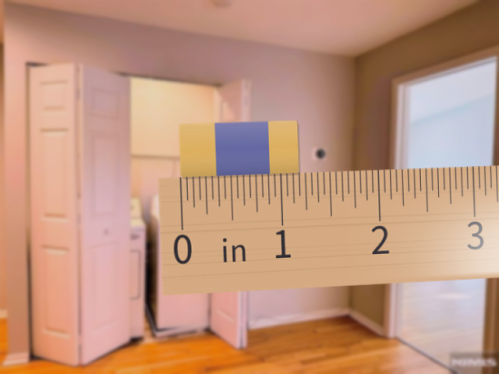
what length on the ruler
1.1875 in
